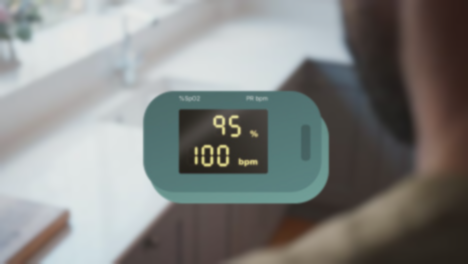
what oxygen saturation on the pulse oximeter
95 %
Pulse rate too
100 bpm
